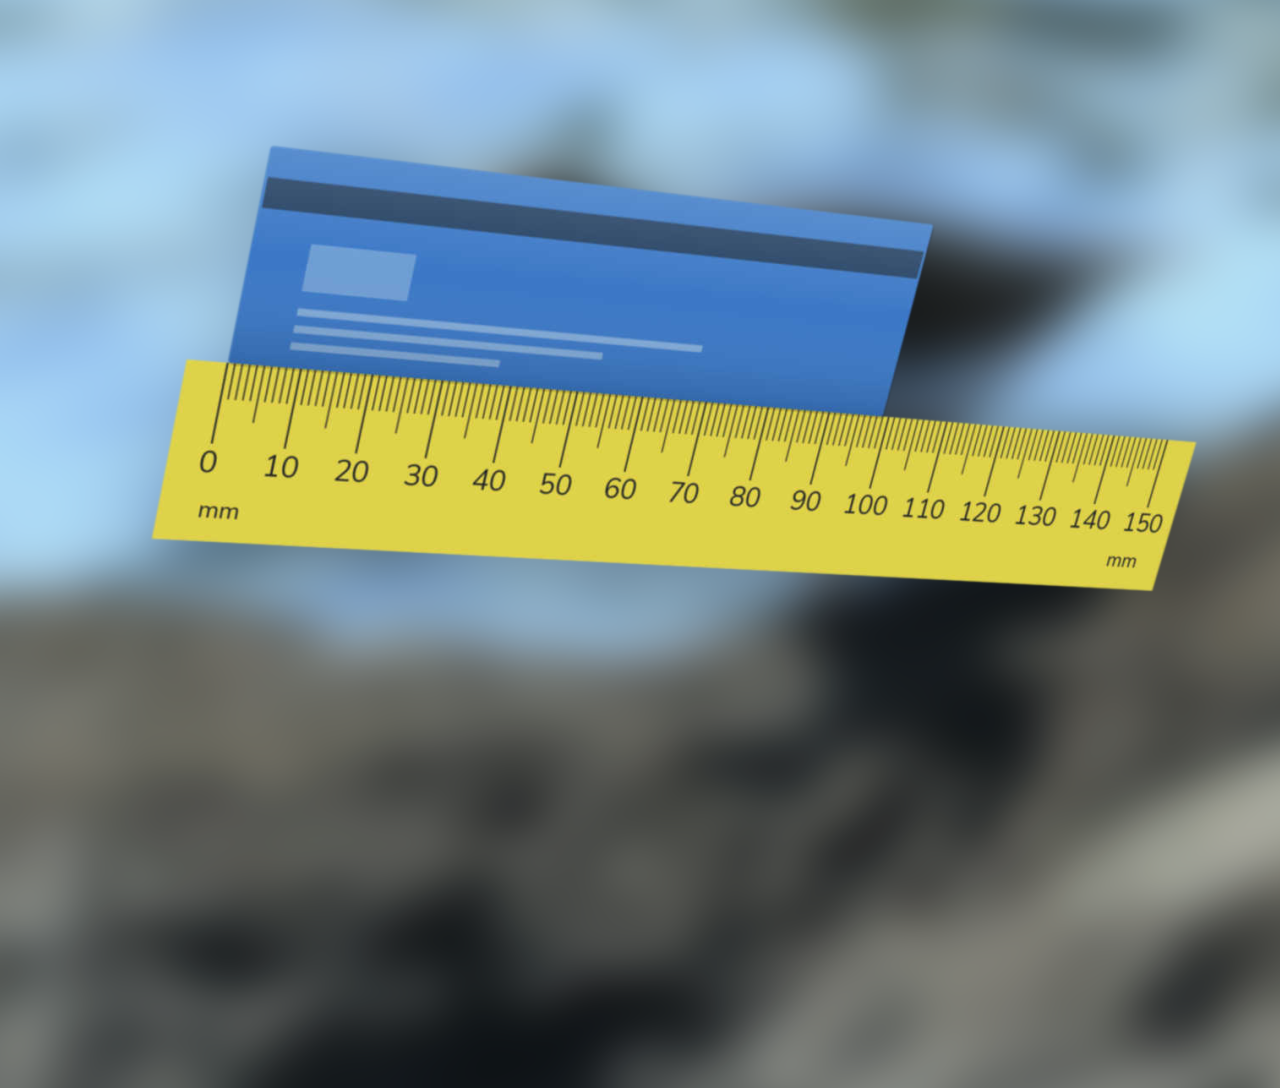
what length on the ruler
99 mm
